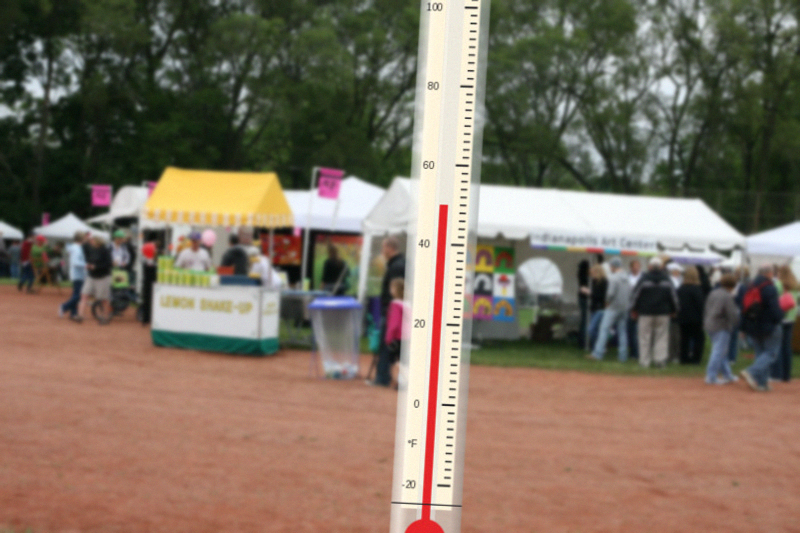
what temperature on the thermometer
50 °F
